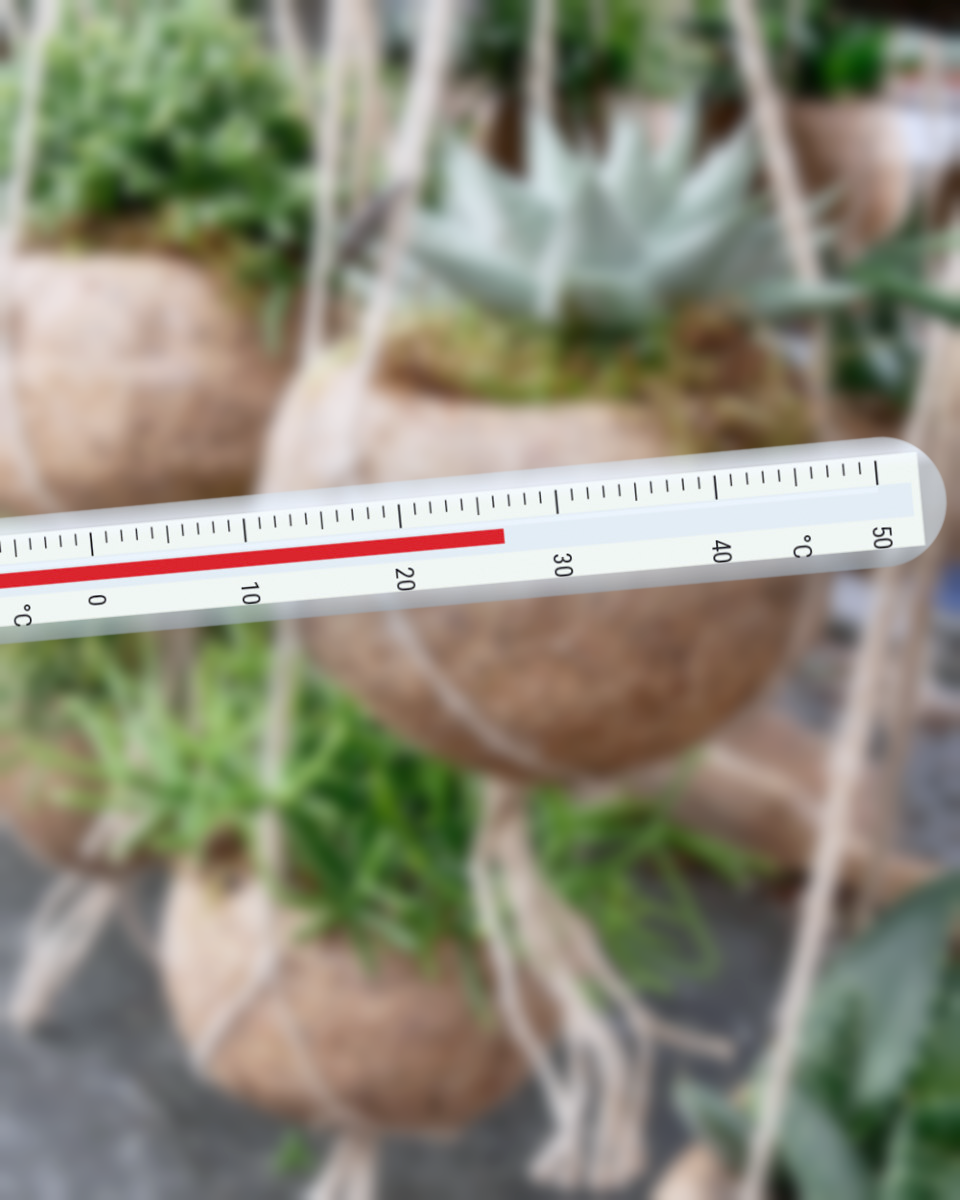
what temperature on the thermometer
26.5 °C
